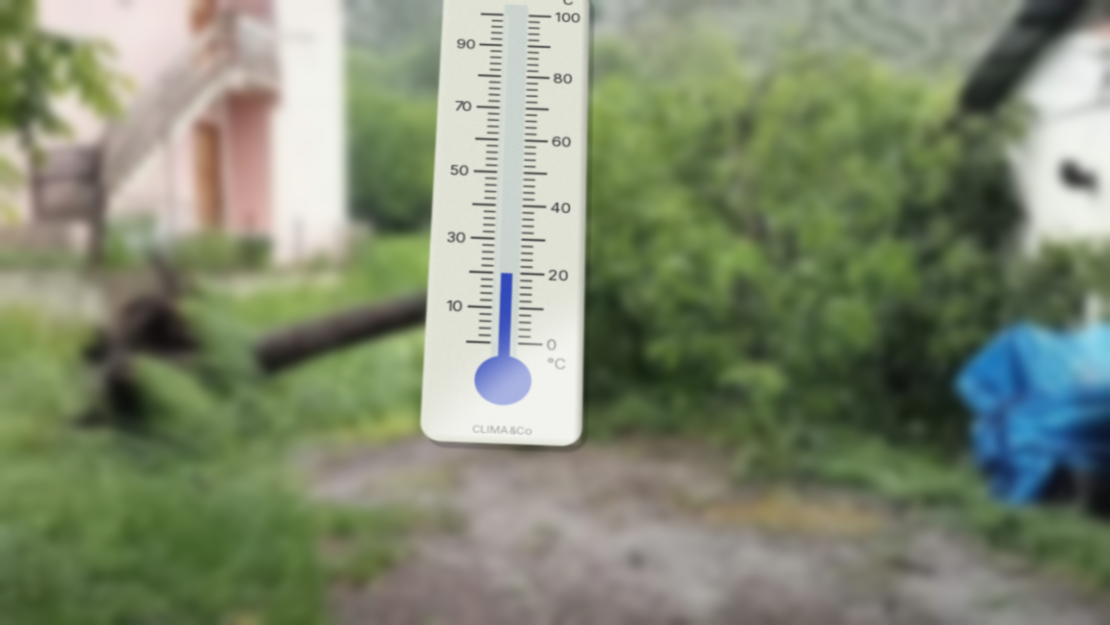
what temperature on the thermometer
20 °C
